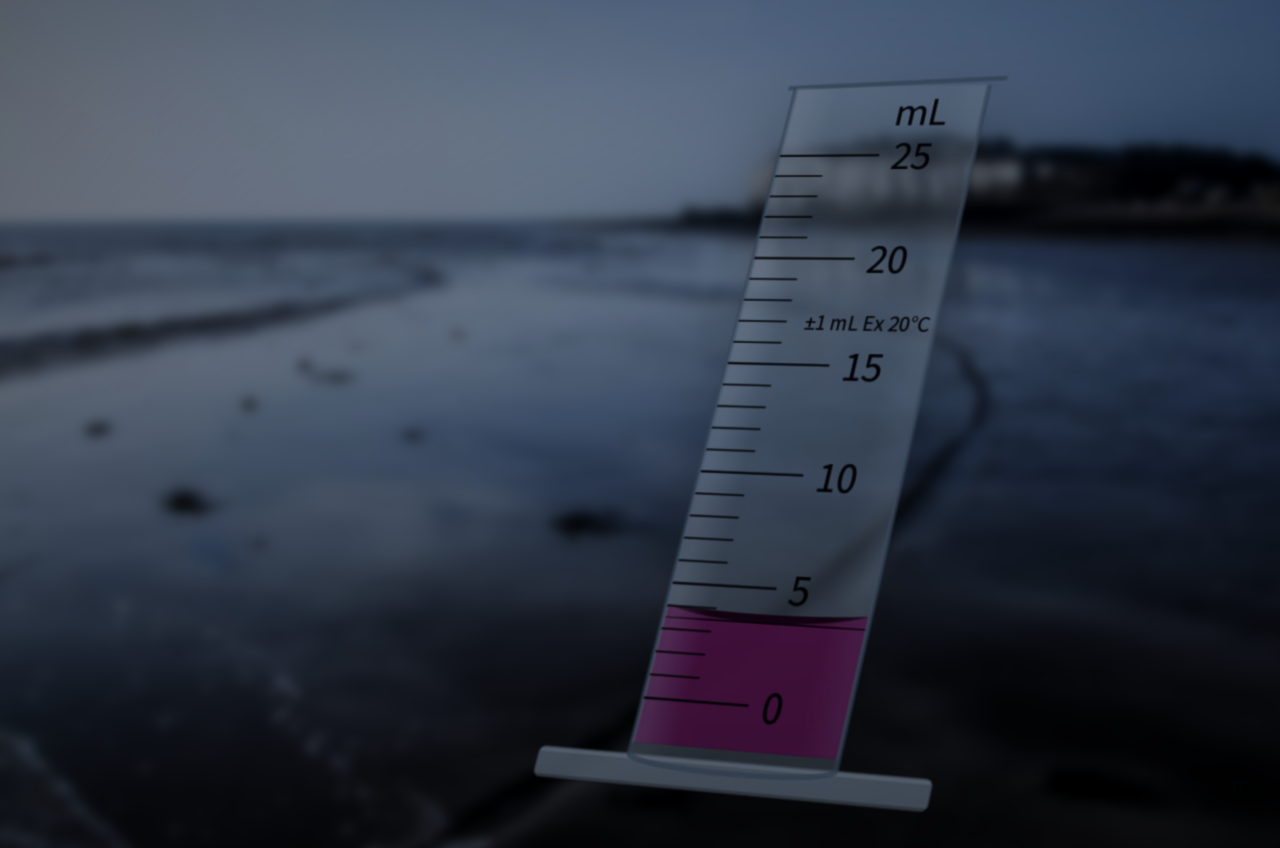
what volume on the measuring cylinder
3.5 mL
